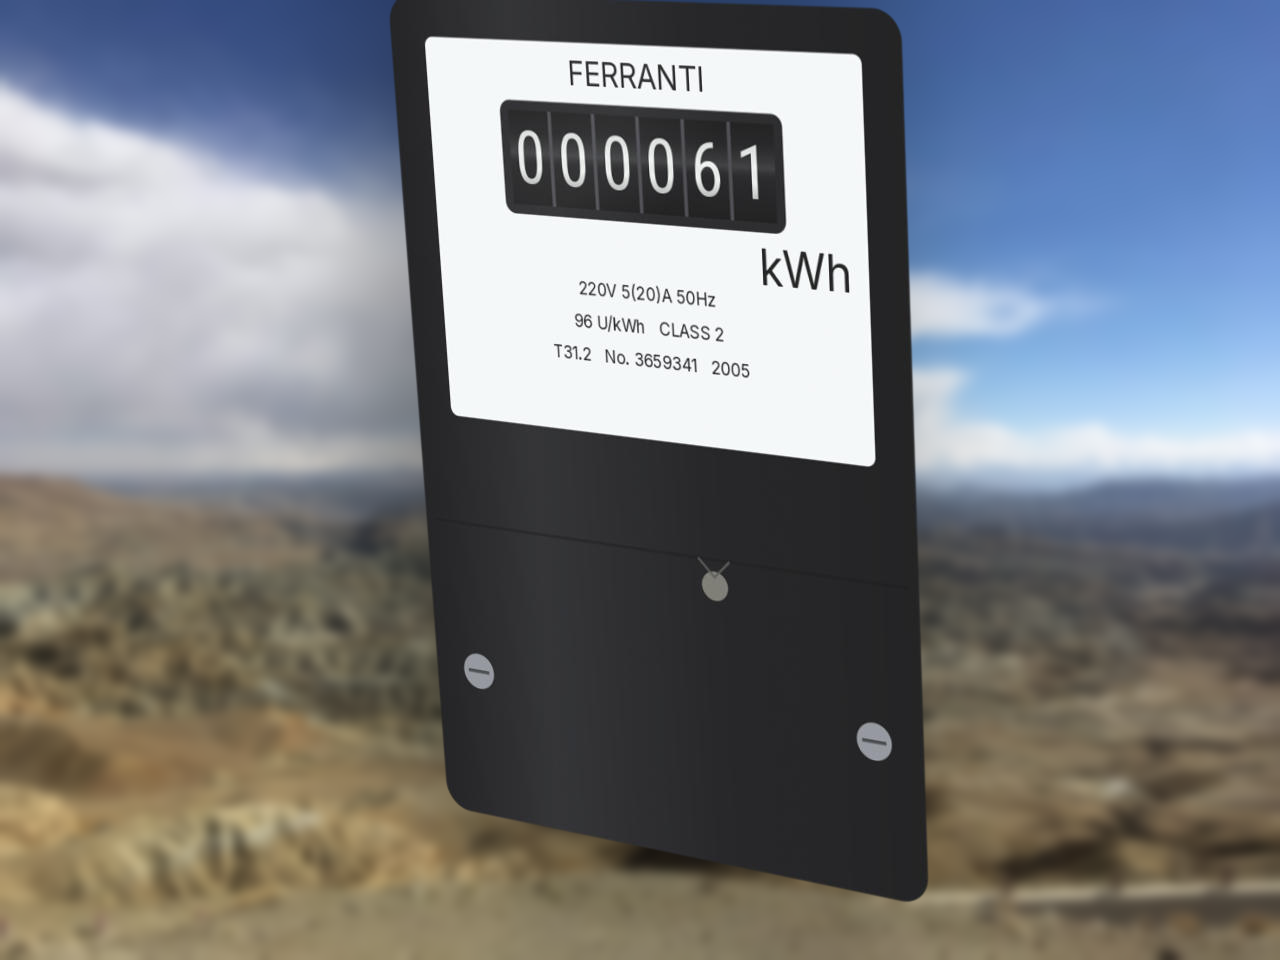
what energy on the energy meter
61 kWh
